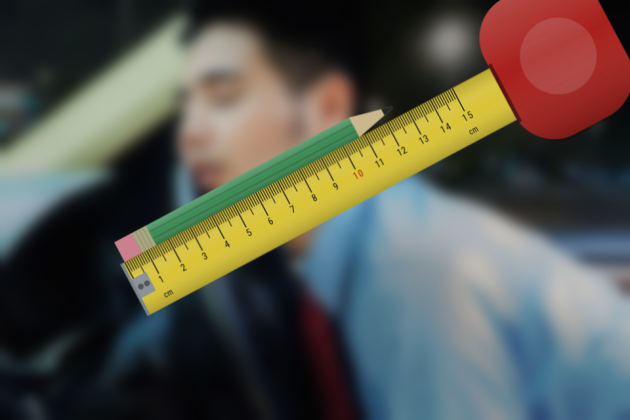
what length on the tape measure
12.5 cm
